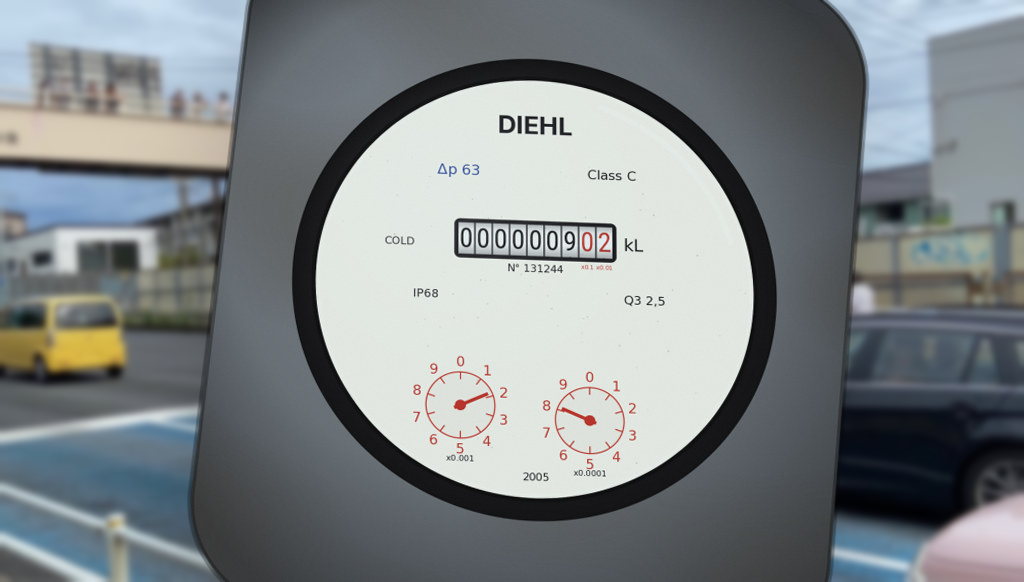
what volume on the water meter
9.0218 kL
